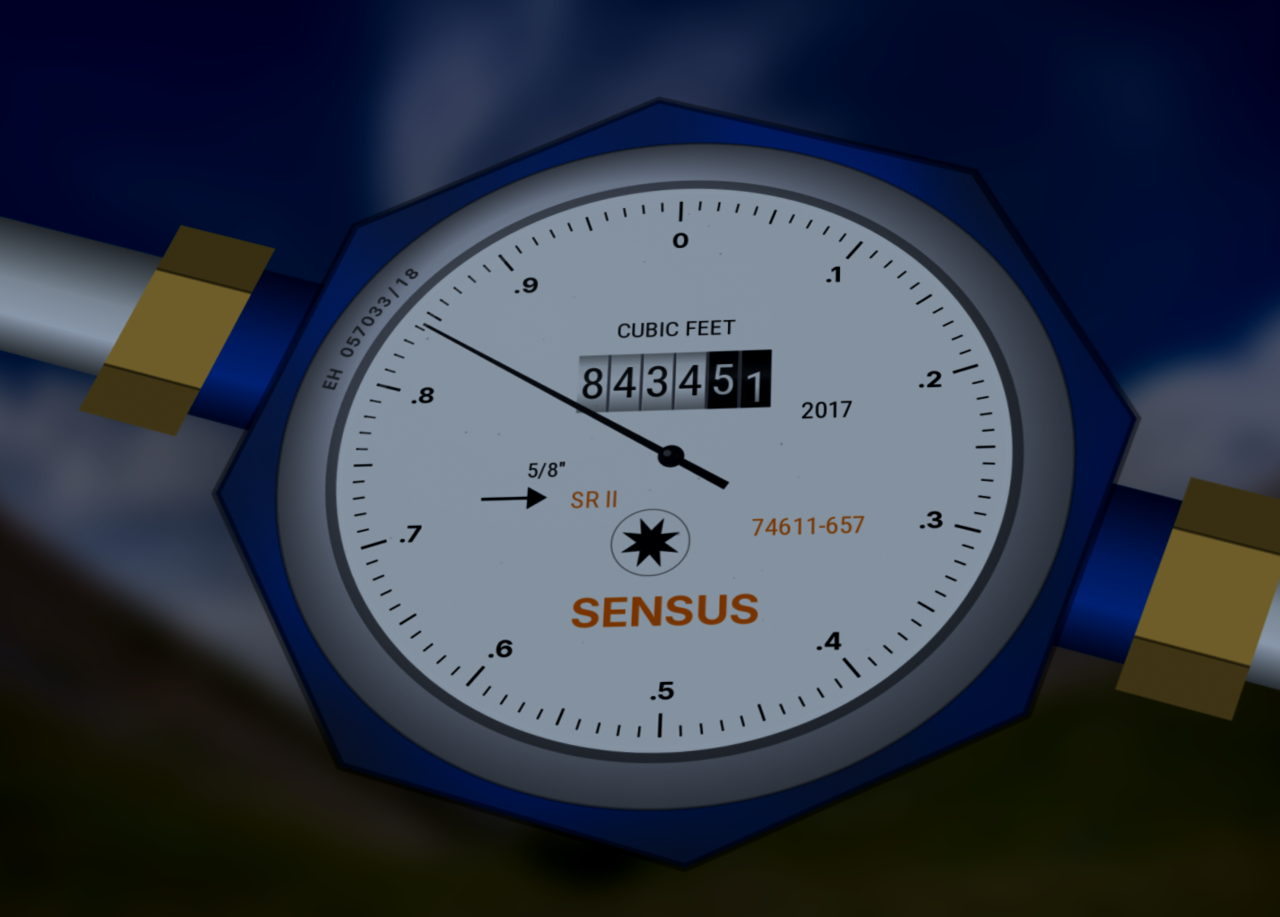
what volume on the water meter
843450.84 ft³
